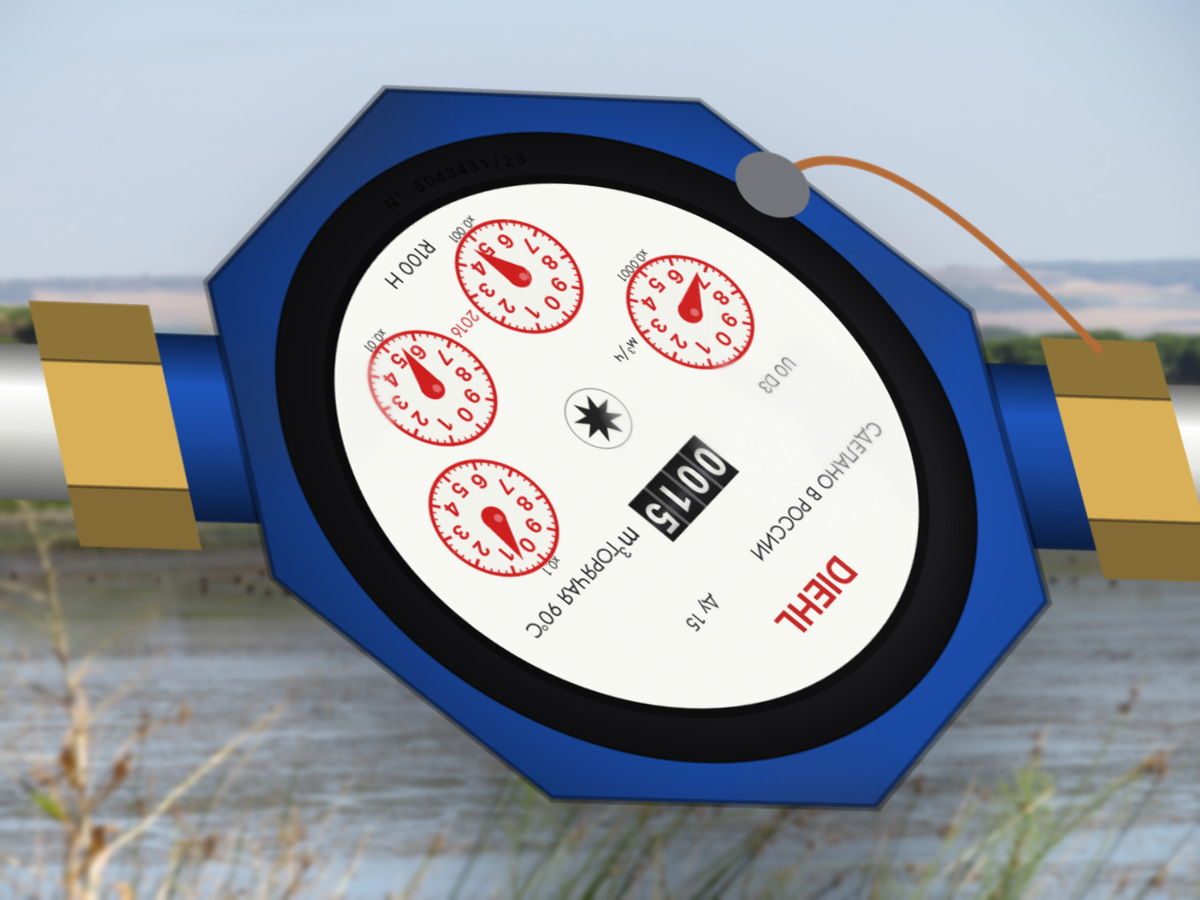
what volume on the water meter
15.0546 m³
